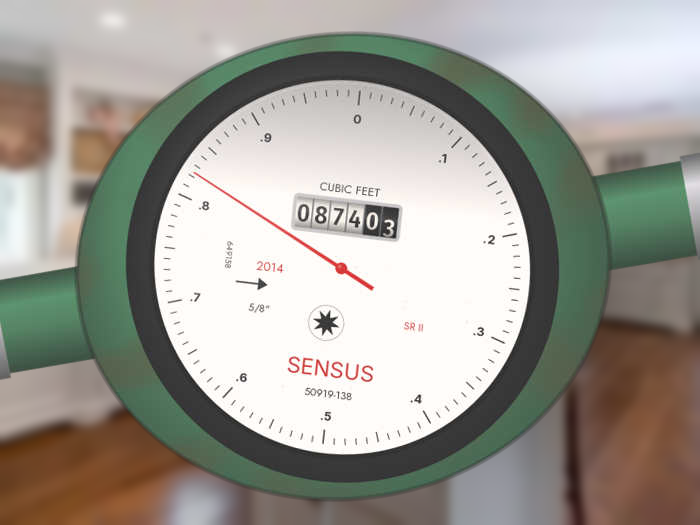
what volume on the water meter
87402.82 ft³
